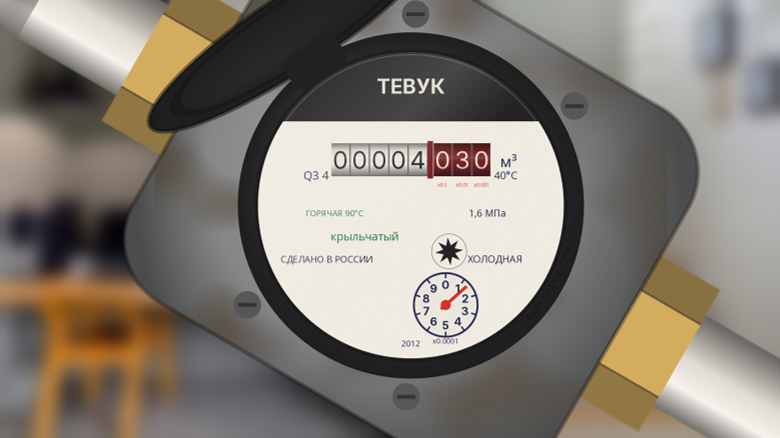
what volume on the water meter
4.0301 m³
